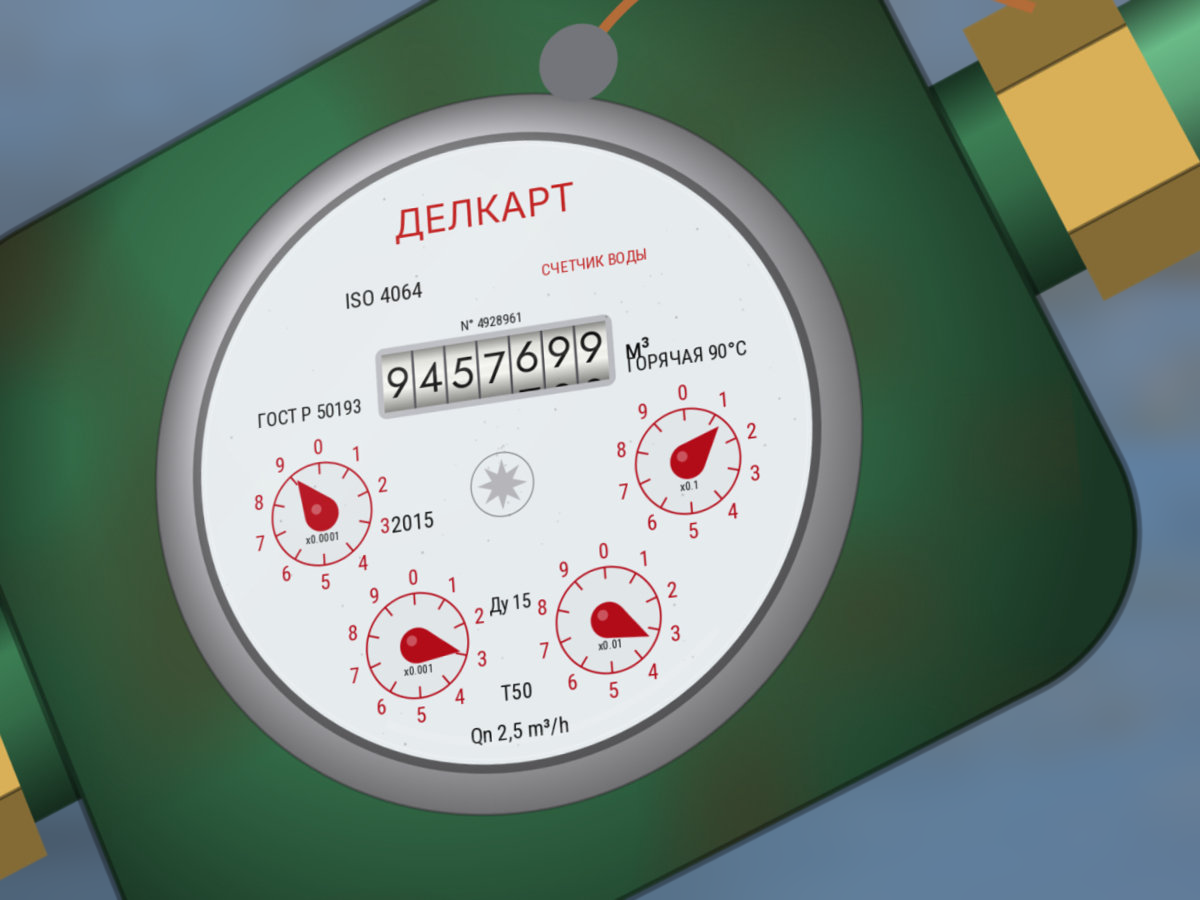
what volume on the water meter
9457699.1329 m³
